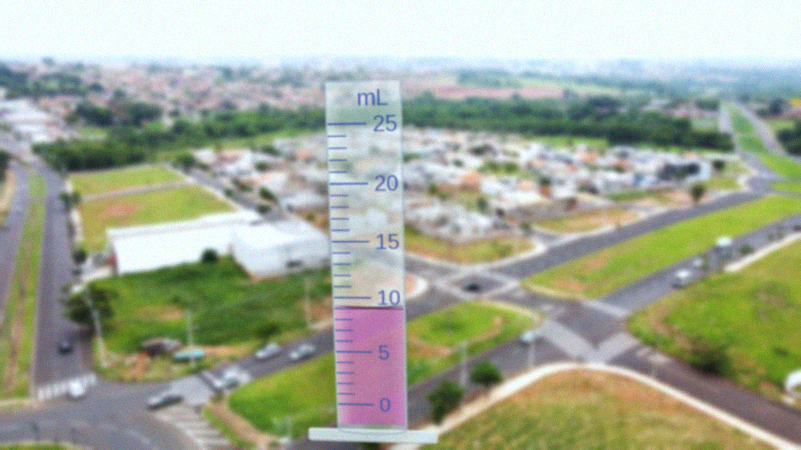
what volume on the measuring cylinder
9 mL
